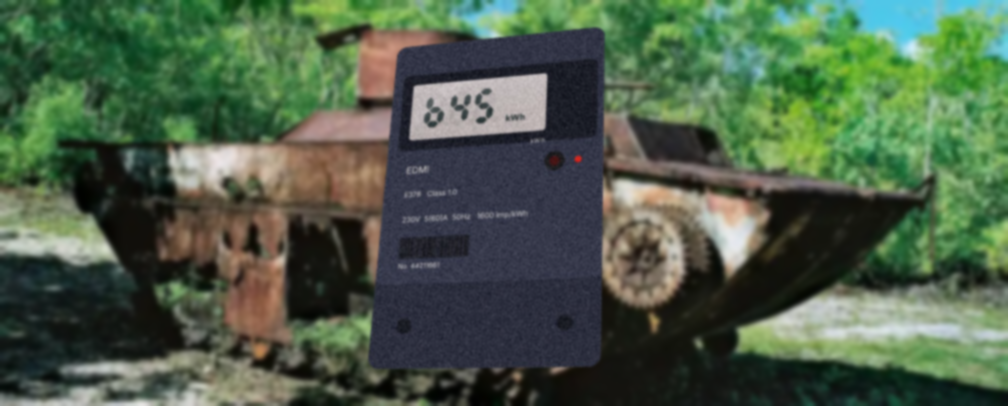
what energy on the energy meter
645 kWh
